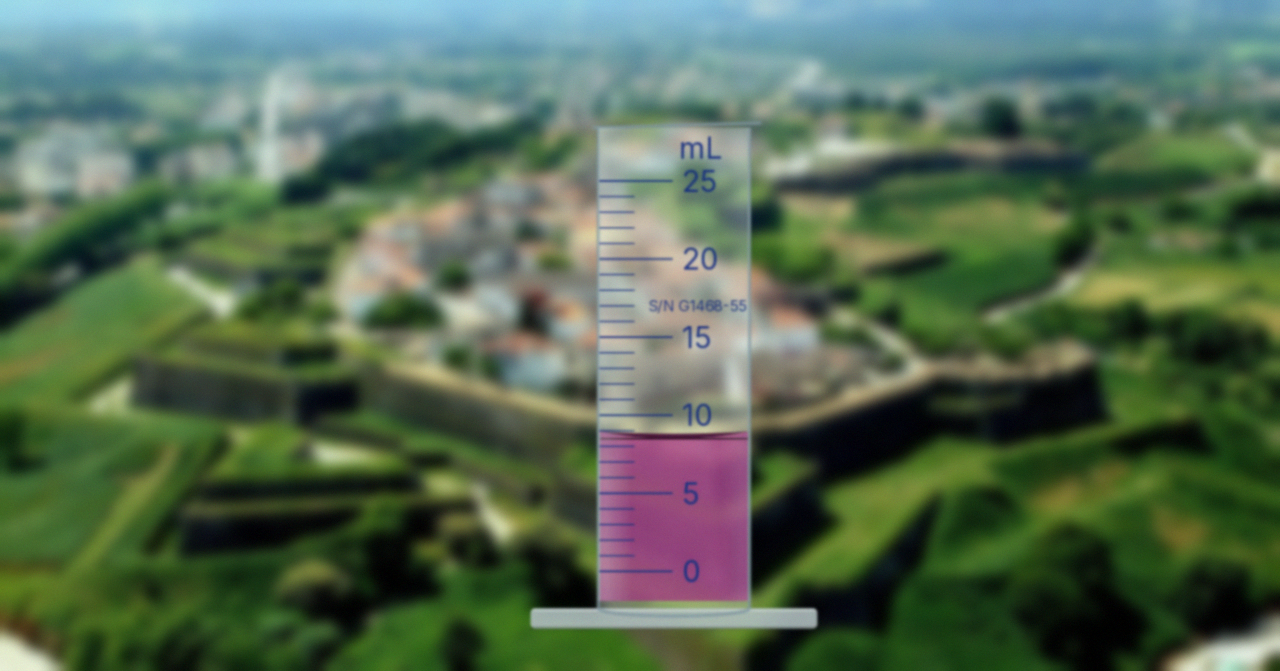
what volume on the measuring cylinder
8.5 mL
